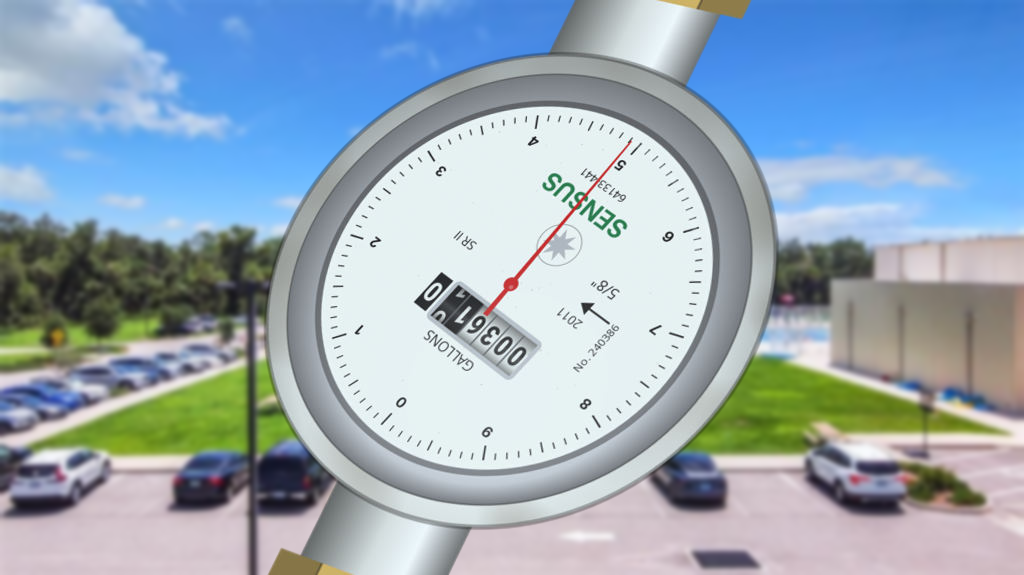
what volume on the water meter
36104.9 gal
